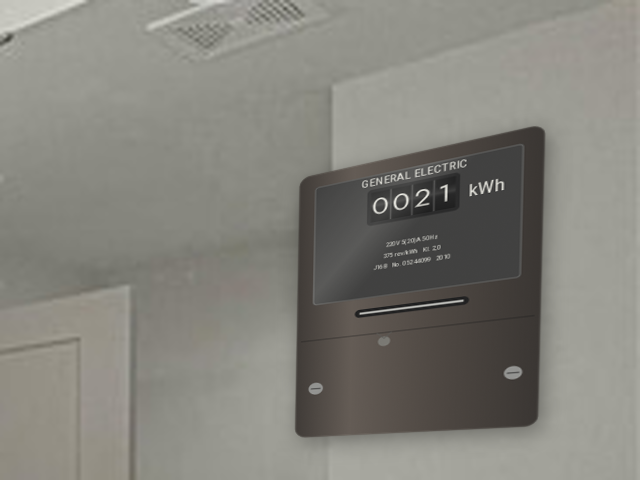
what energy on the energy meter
21 kWh
